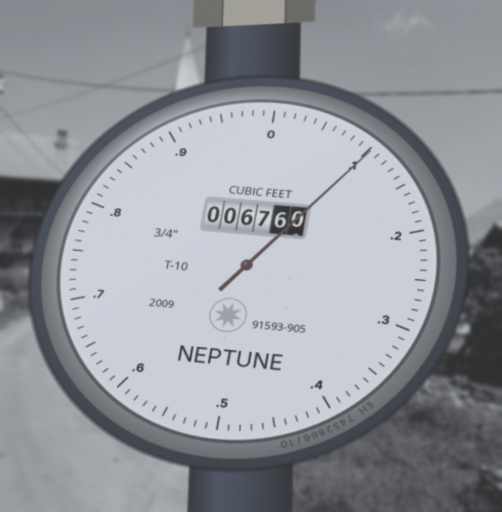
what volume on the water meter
6760.10 ft³
